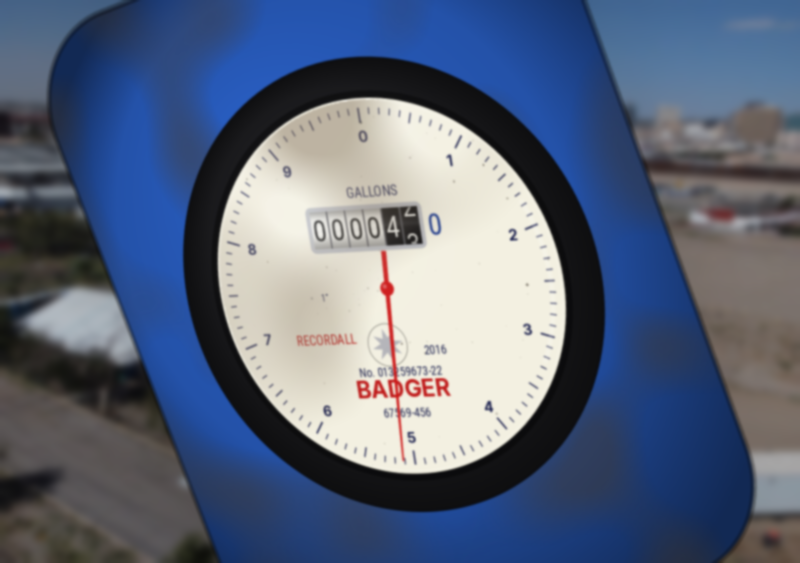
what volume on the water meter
425.1 gal
